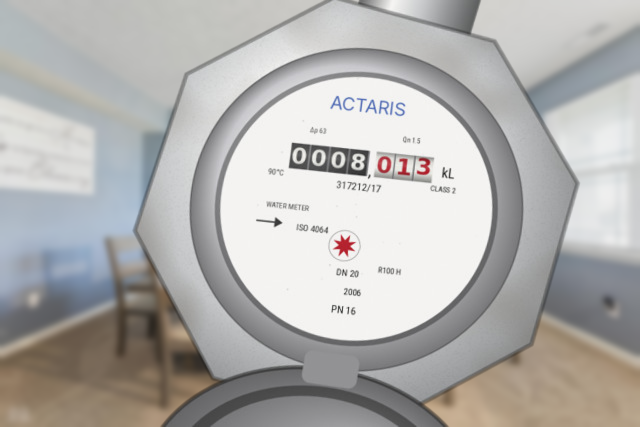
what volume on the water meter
8.013 kL
